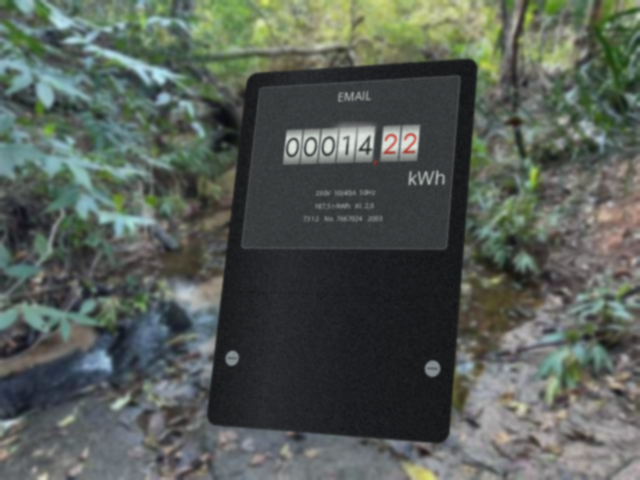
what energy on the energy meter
14.22 kWh
